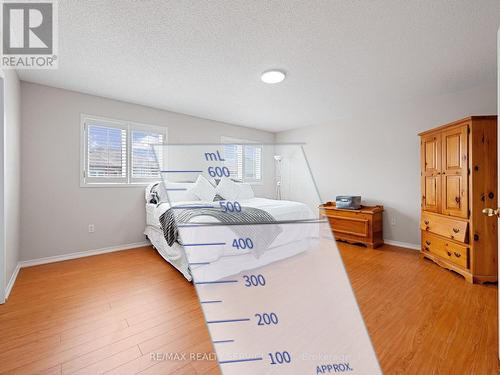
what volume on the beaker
450 mL
